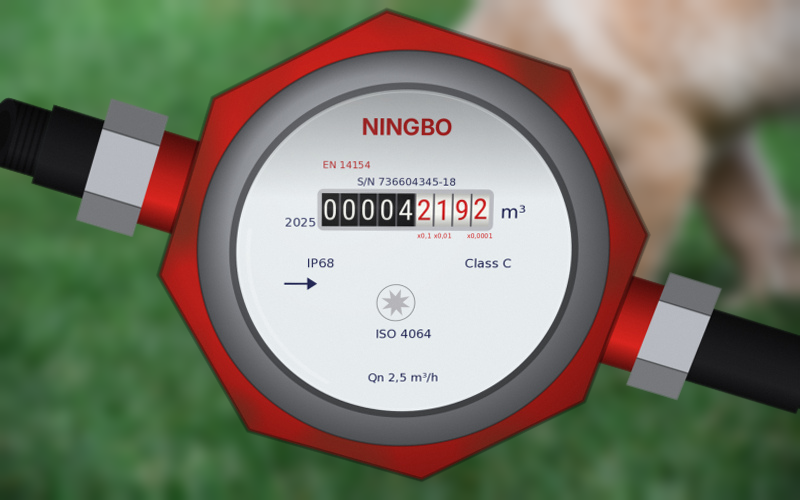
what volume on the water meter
4.2192 m³
